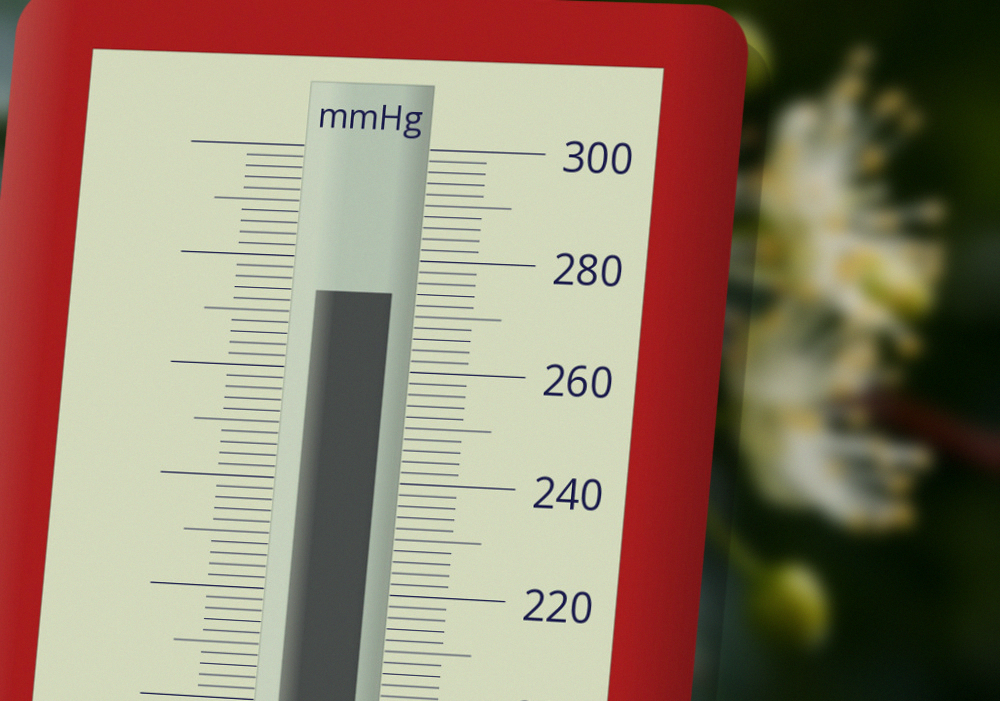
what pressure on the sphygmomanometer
274 mmHg
